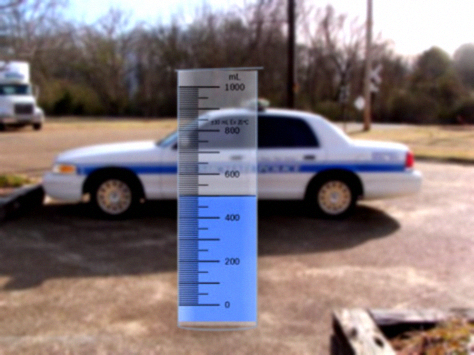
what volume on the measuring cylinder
500 mL
